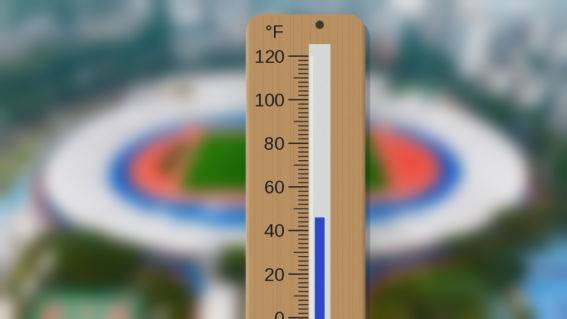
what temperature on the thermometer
46 °F
